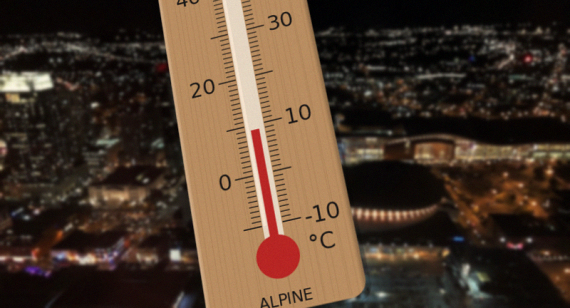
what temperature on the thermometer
9 °C
